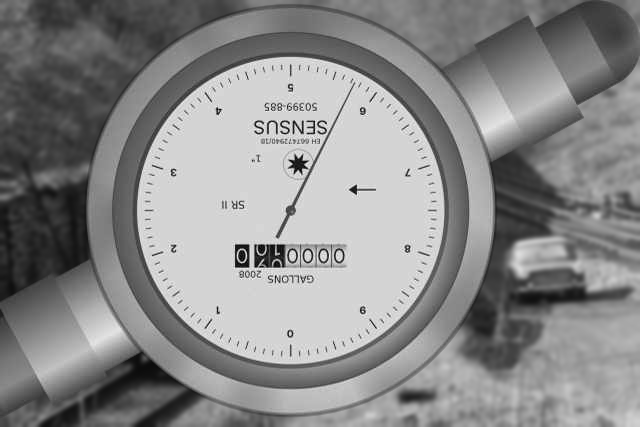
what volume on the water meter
95.7 gal
